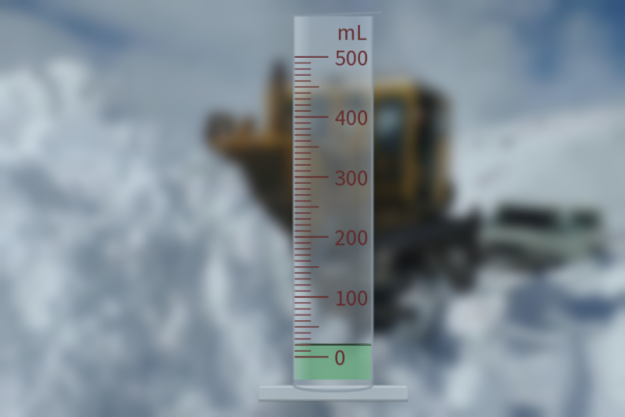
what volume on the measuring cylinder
20 mL
